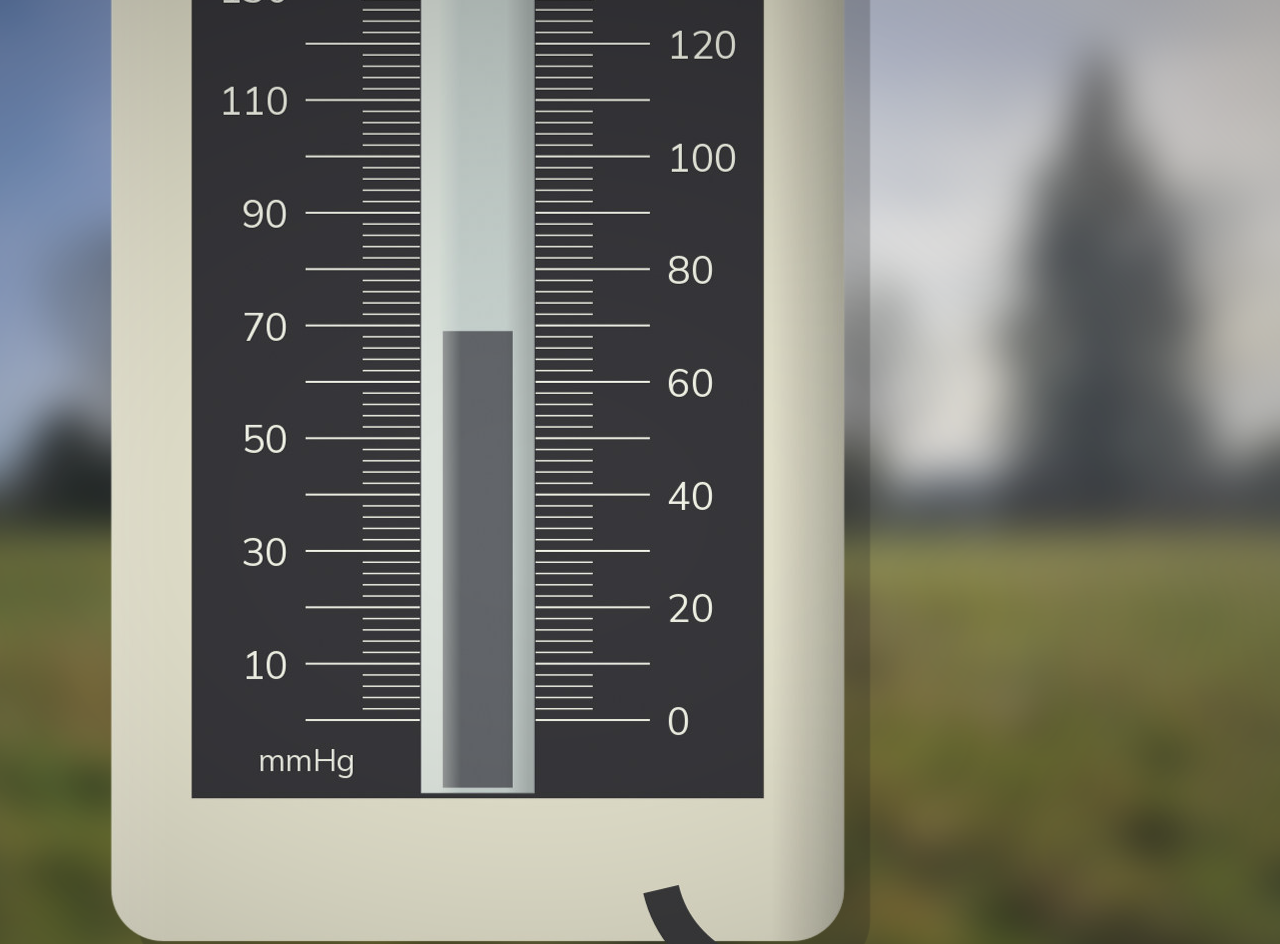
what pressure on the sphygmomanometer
69 mmHg
